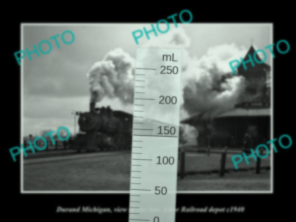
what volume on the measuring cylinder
140 mL
